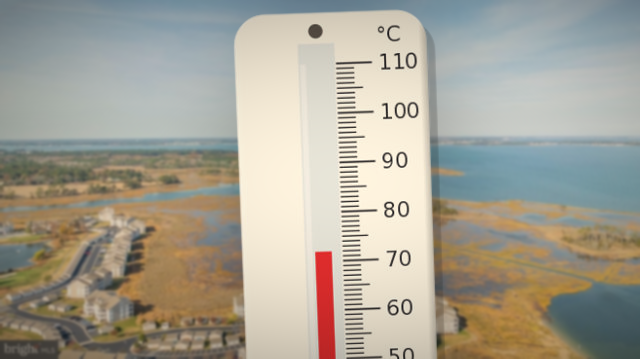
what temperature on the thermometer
72 °C
